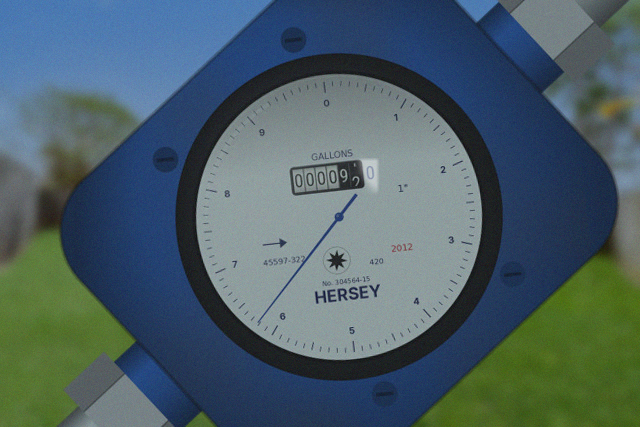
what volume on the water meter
916.2 gal
